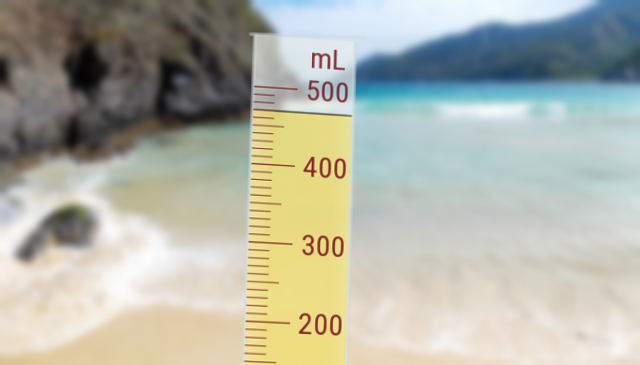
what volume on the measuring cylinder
470 mL
